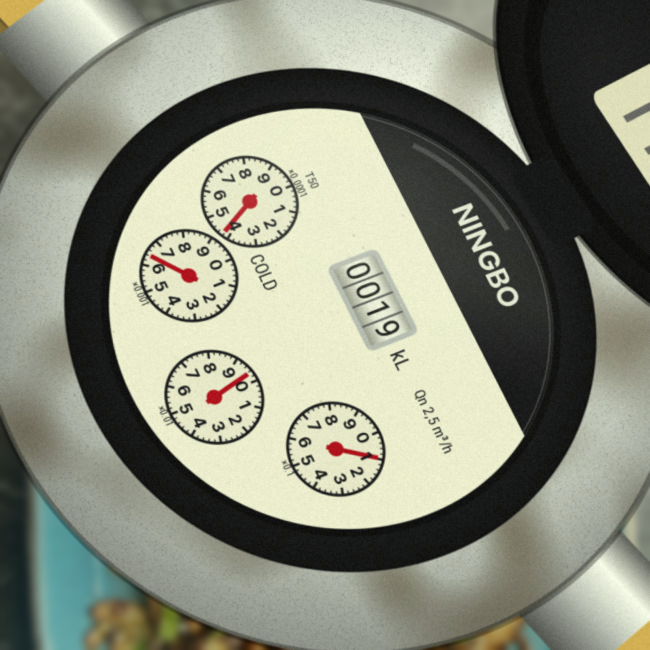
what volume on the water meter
19.0964 kL
